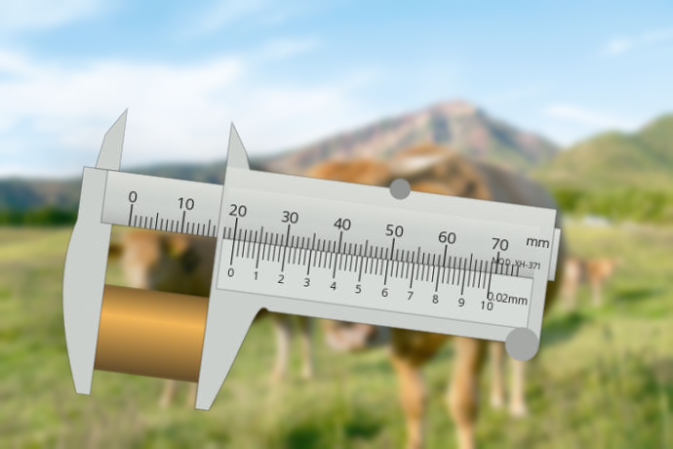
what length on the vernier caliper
20.0 mm
